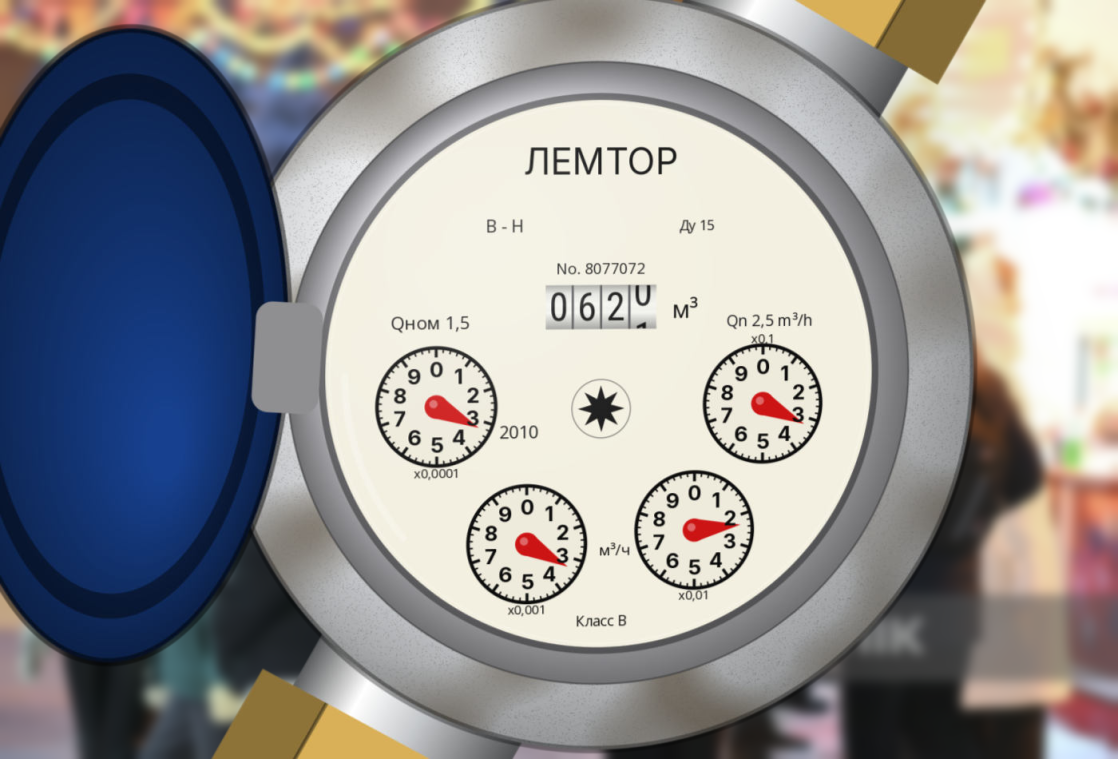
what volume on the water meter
620.3233 m³
